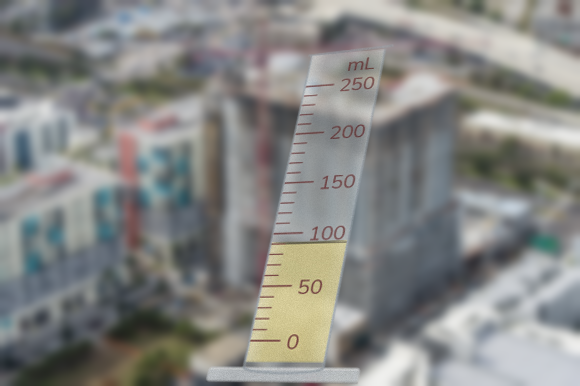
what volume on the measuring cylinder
90 mL
